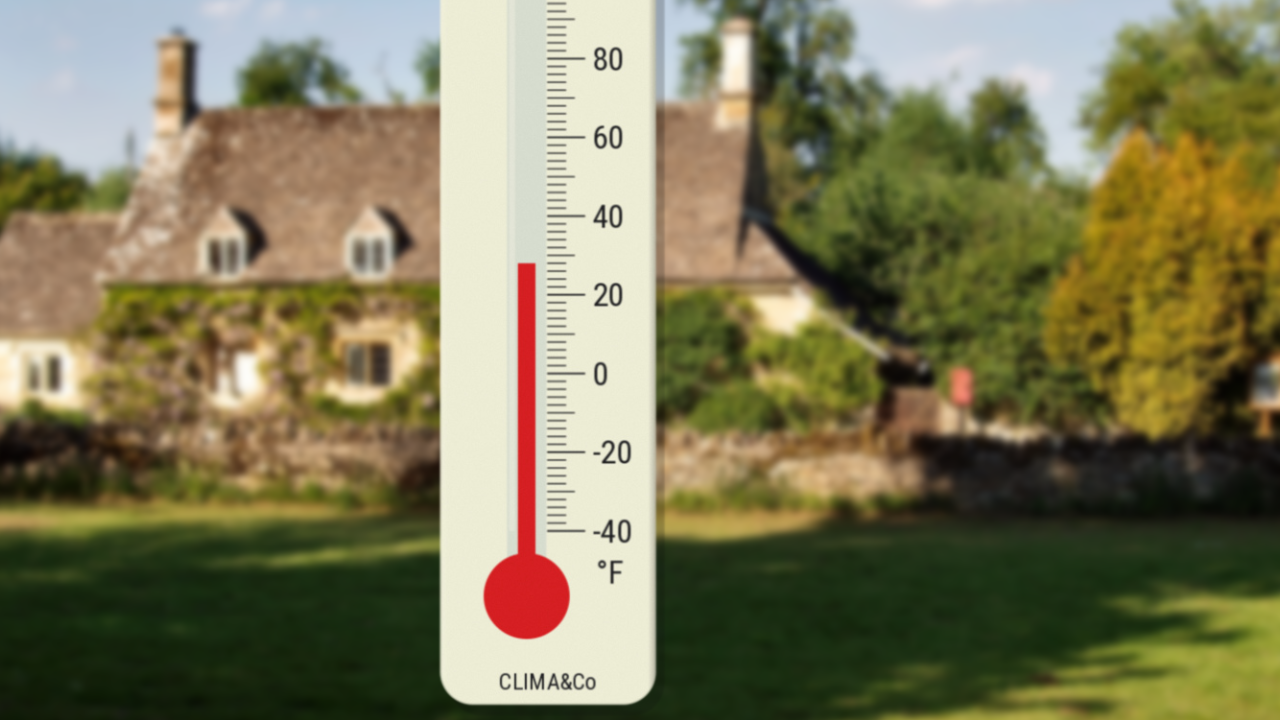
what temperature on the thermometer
28 °F
